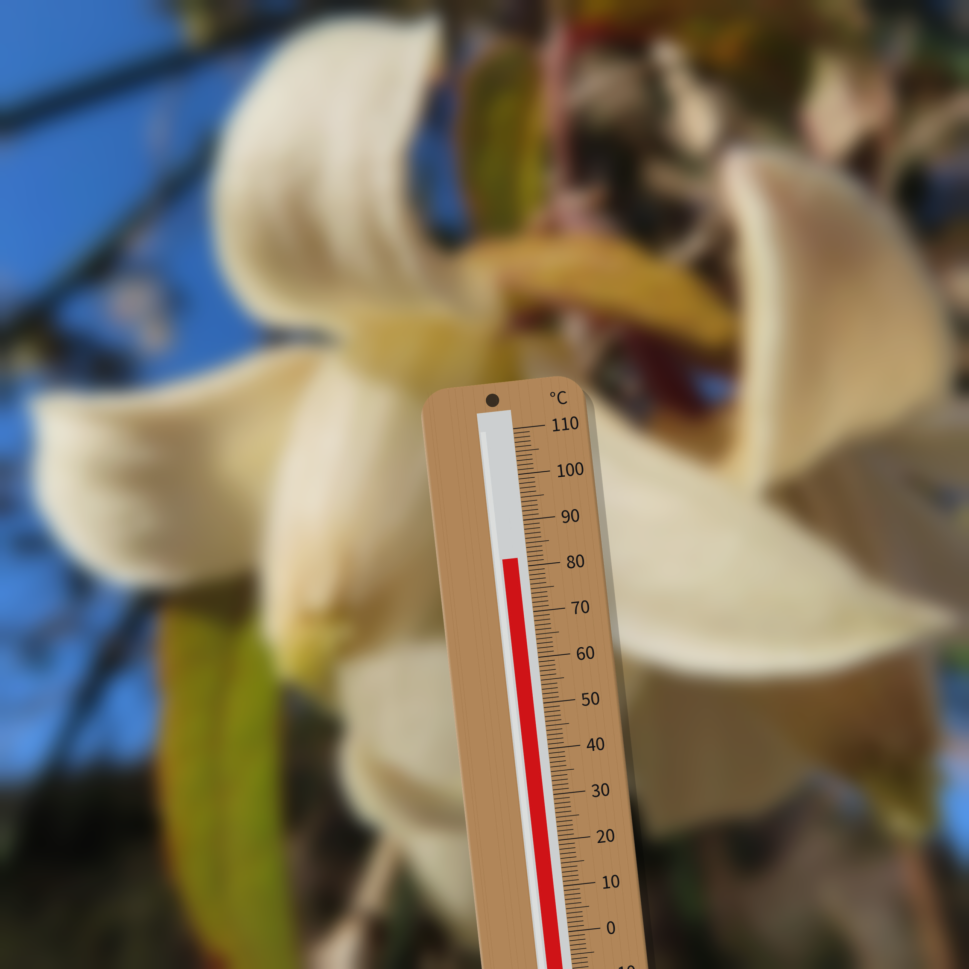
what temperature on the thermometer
82 °C
